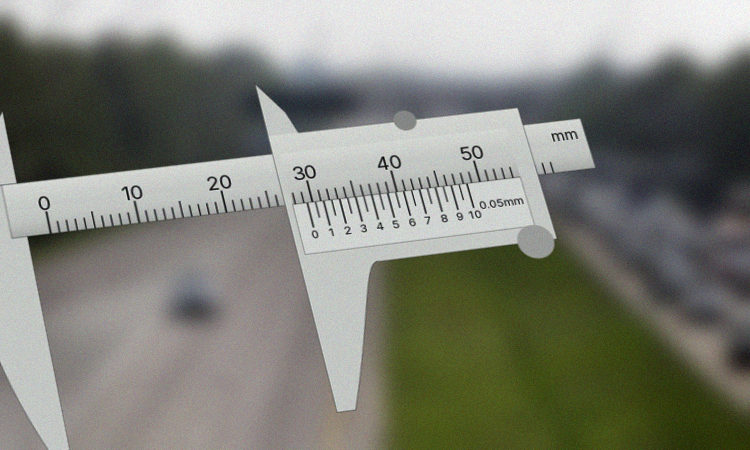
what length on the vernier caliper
29.4 mm
